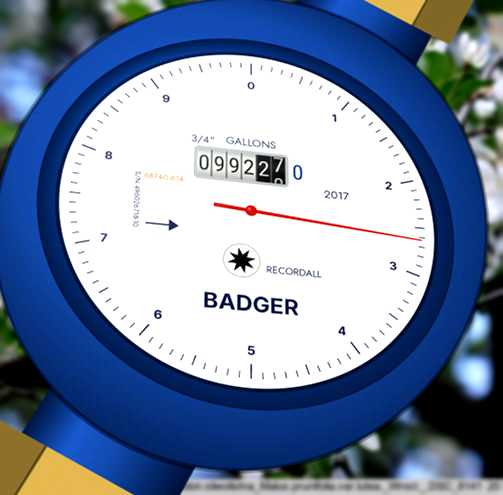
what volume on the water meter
992272.6 gal
